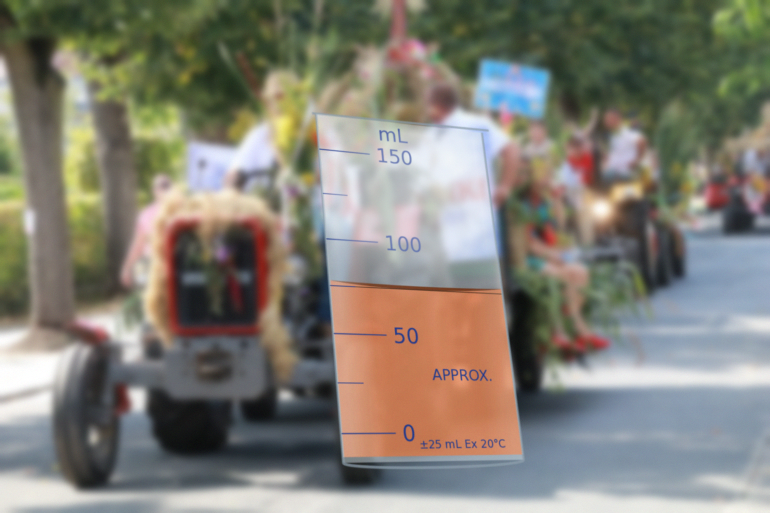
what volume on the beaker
75 mL
